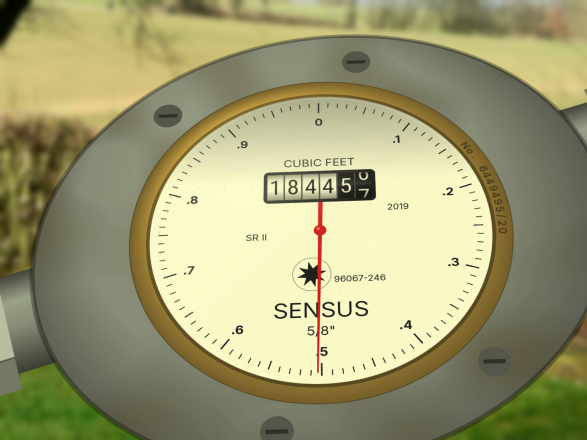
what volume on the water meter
184456.50 ft³
